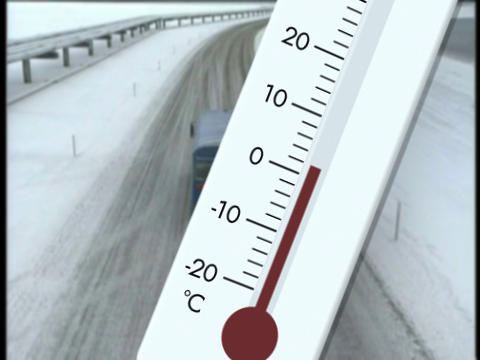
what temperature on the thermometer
2 °C
